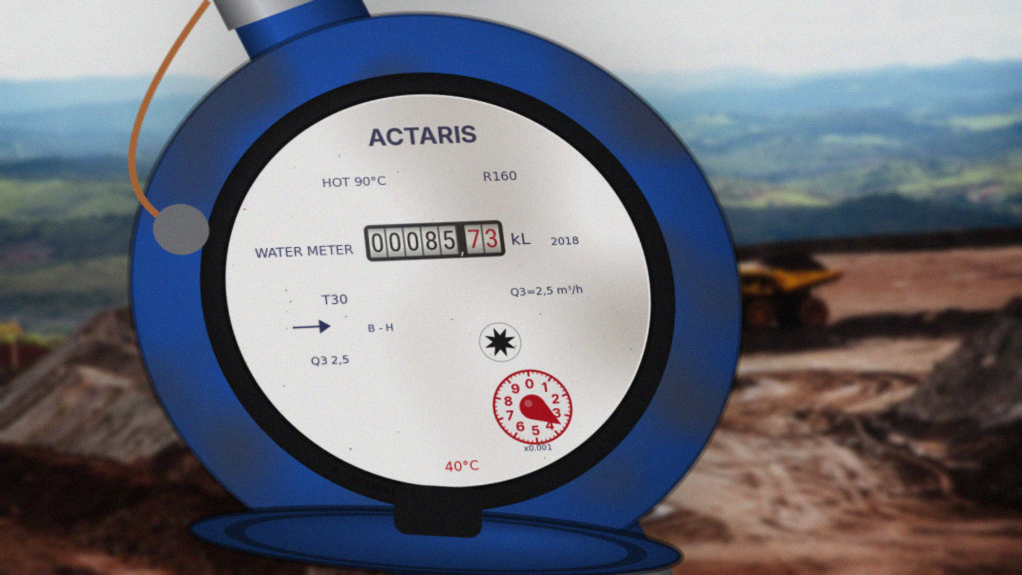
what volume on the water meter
85.733 kL
